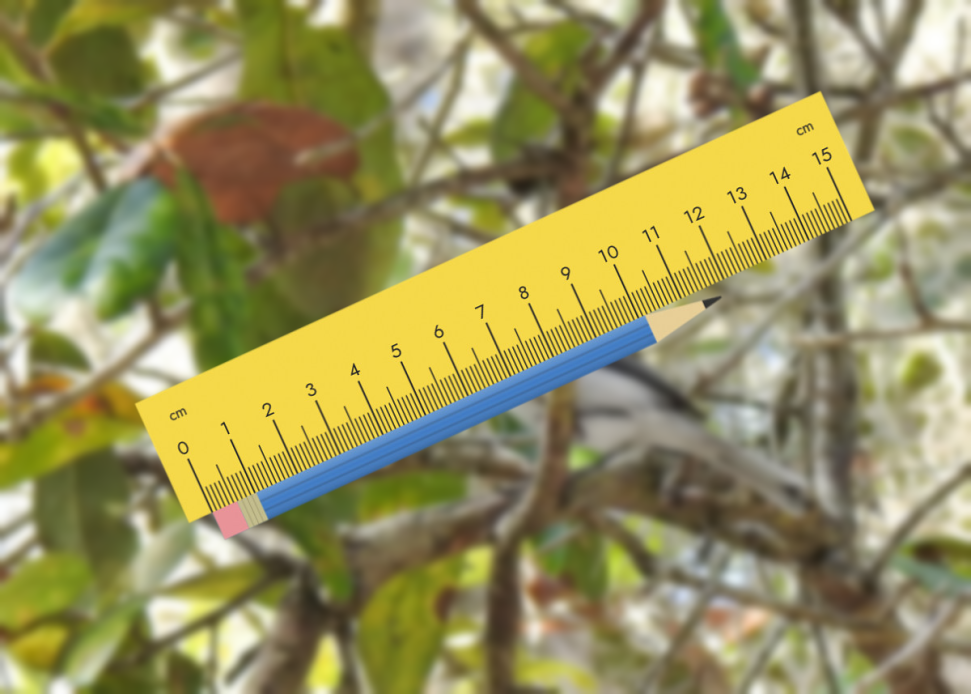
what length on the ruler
11.8 cm
